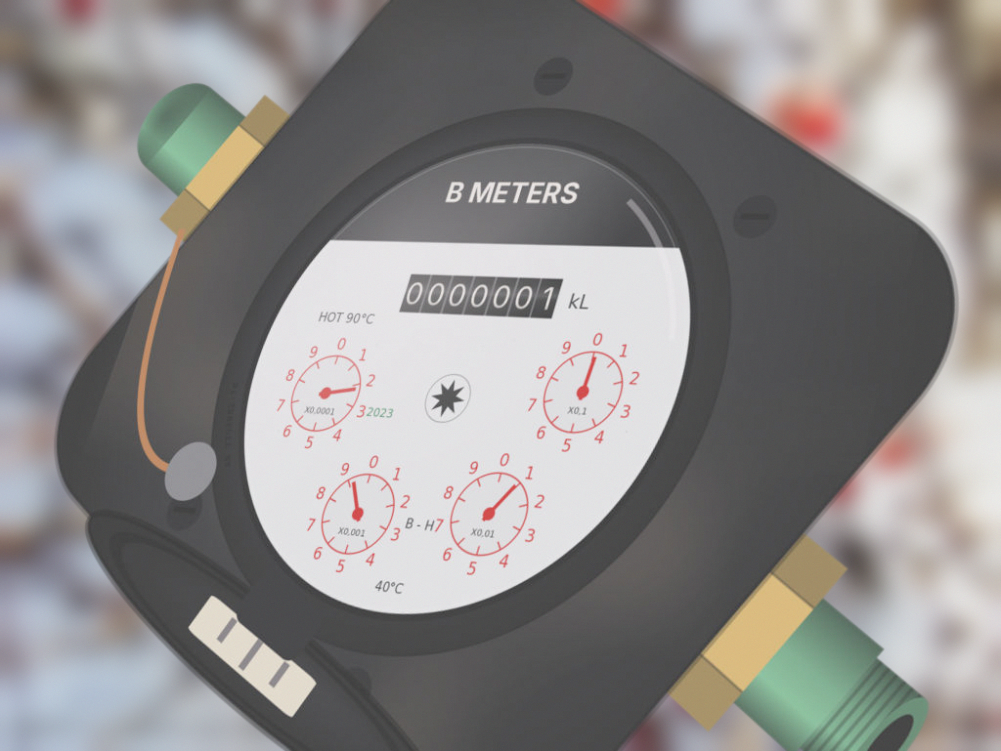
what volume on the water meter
1.0092 kL
